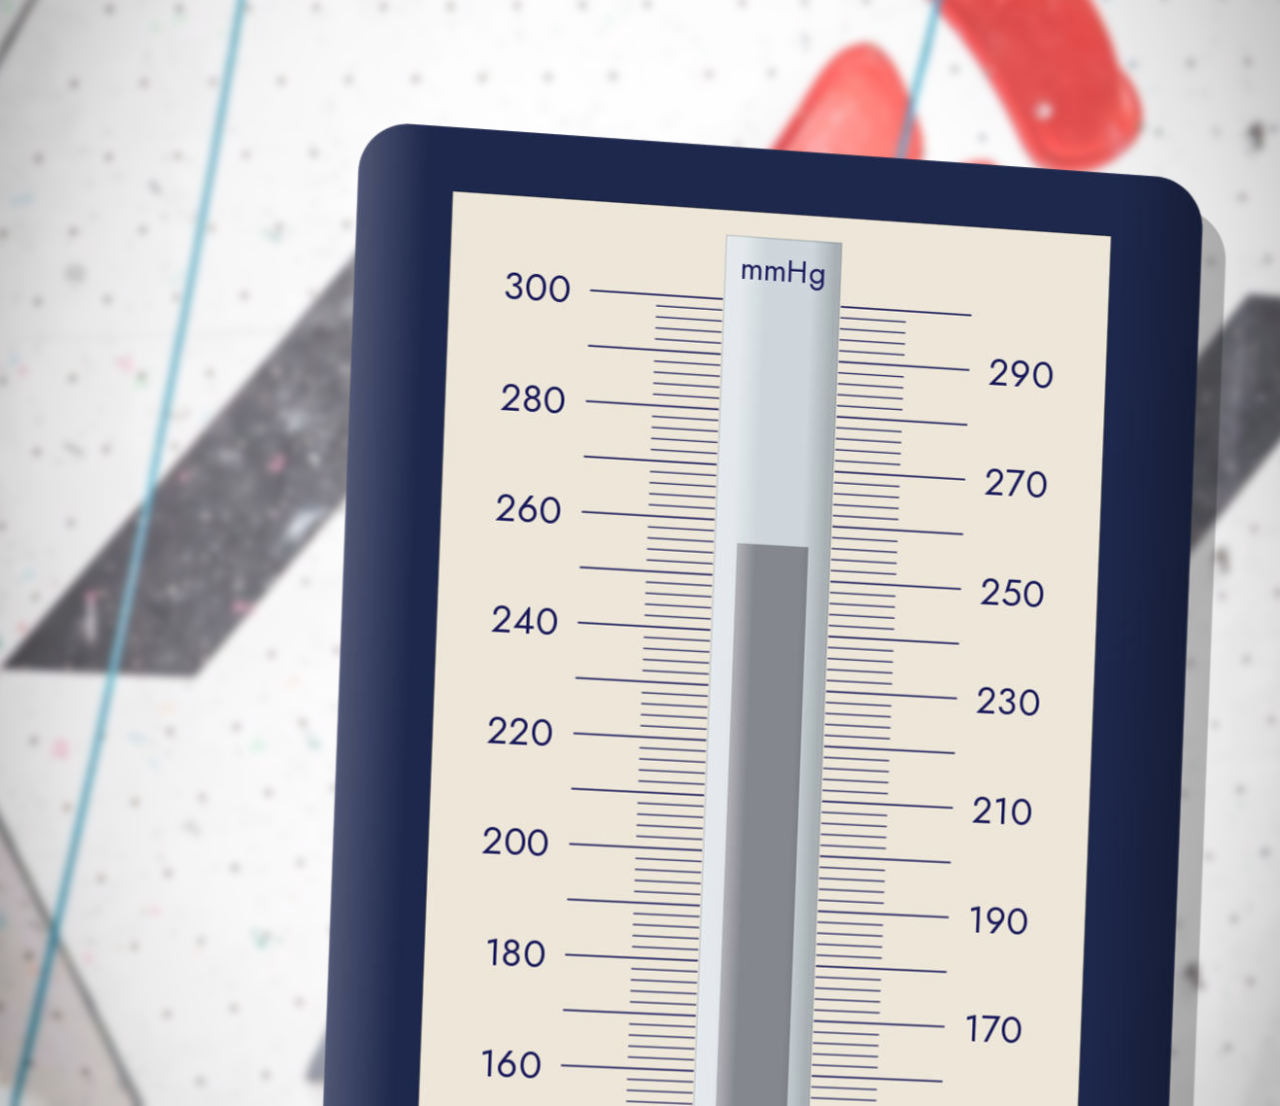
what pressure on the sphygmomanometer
256 mmHg
